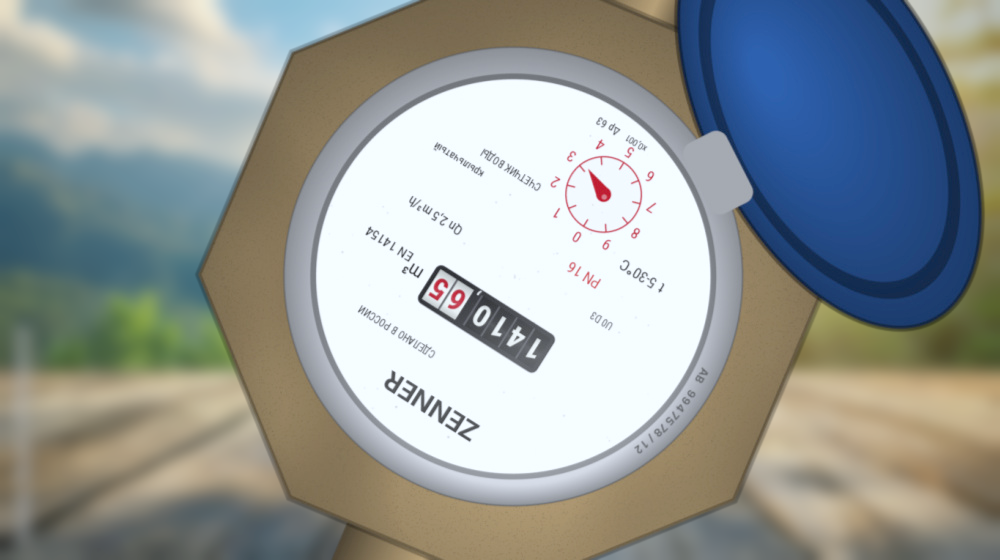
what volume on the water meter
1410.653 m³
